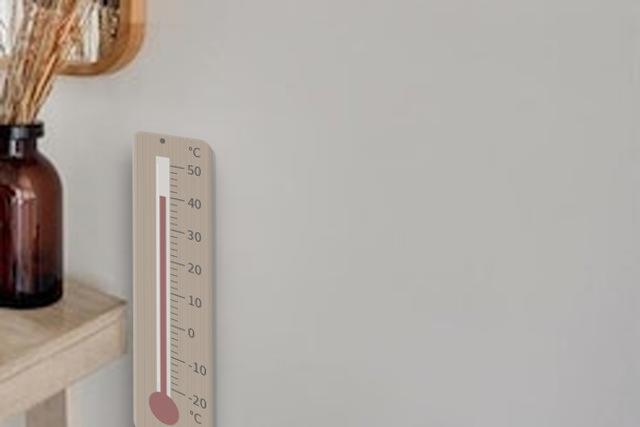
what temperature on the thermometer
40 °C
